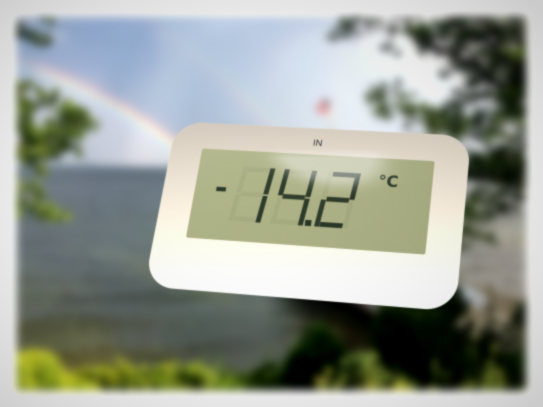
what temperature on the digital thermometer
-14.2 °C
